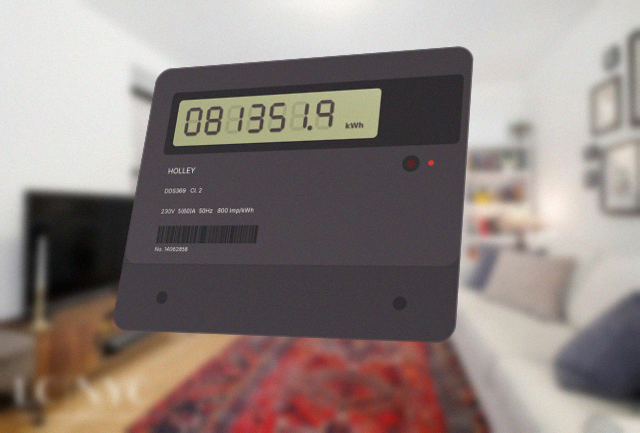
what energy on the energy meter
81351.9 kWh
